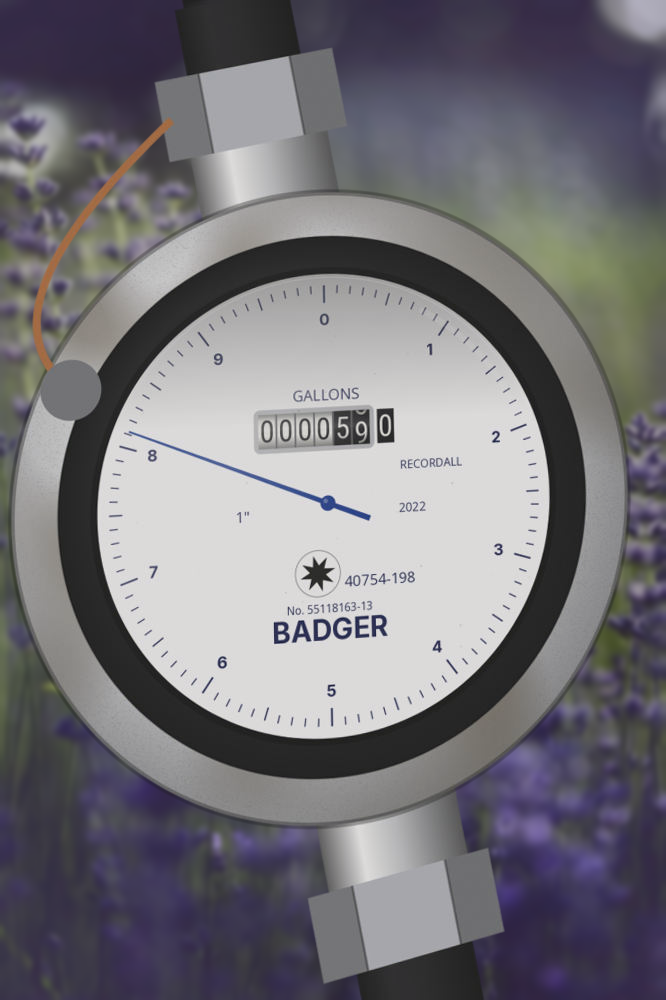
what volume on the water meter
588.1 gal
